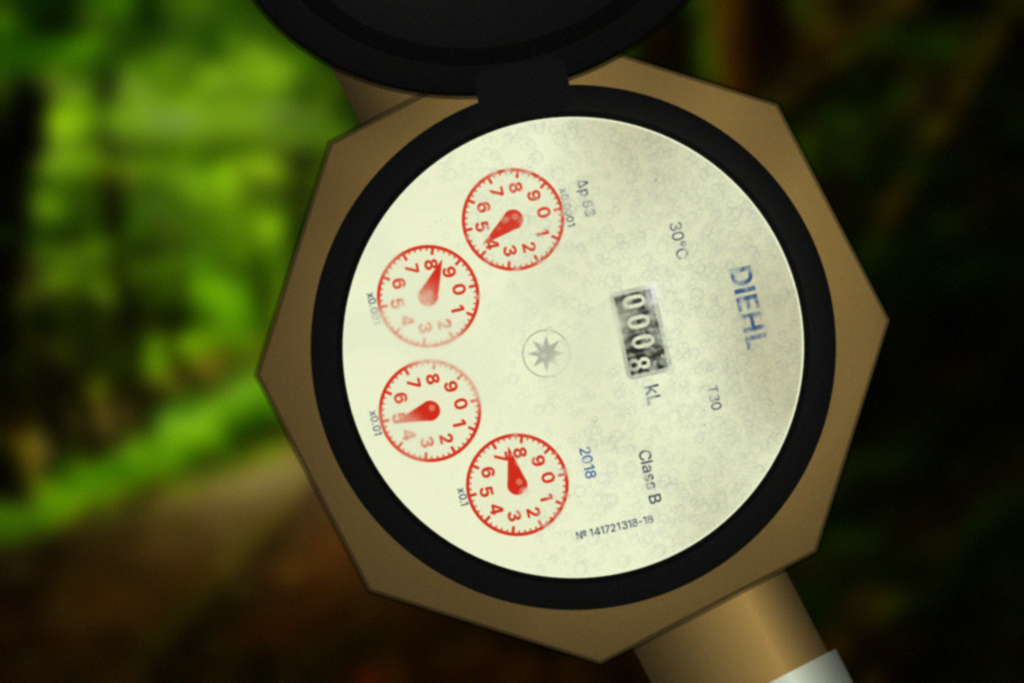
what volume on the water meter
7.7484 kL
